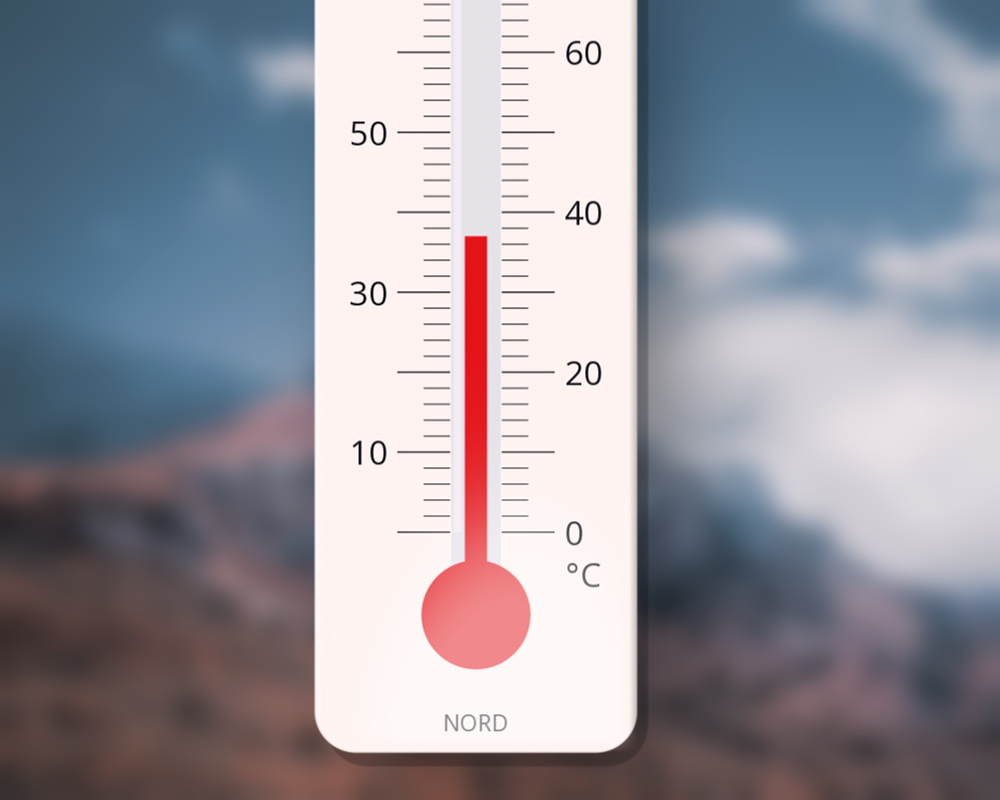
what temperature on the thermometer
37 °C
